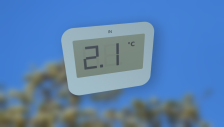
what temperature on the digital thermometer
2.1 °C
